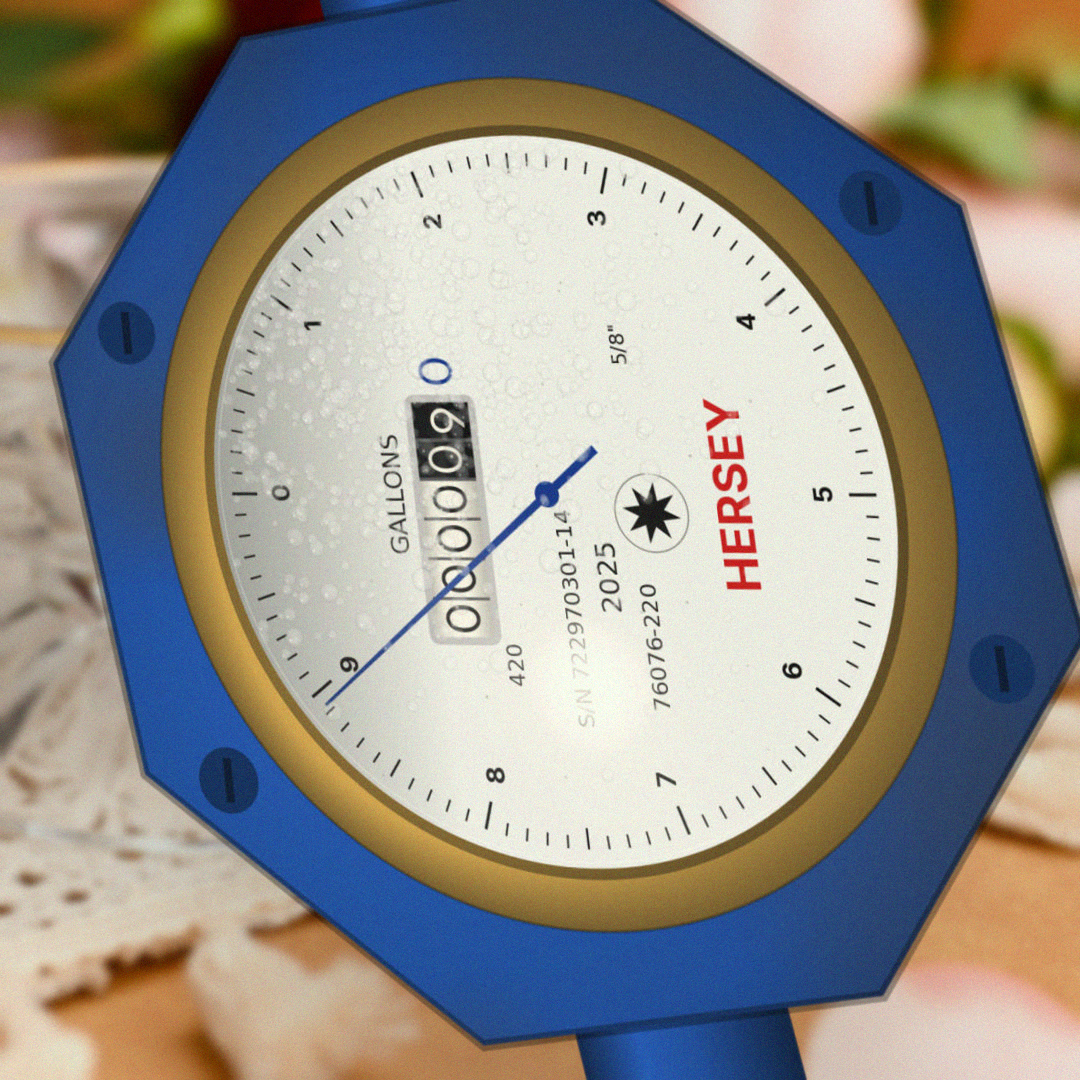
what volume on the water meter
88.9 gal
